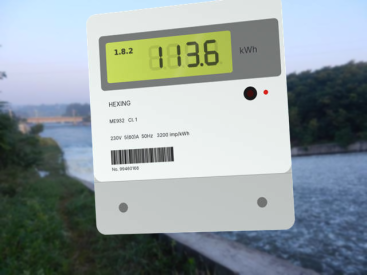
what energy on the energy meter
113.6 kWh
